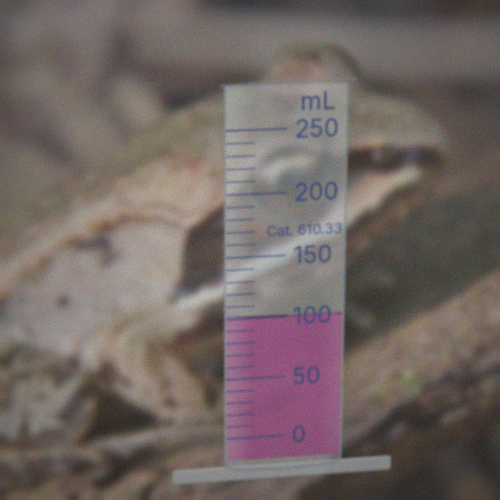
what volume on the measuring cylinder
100 mL
